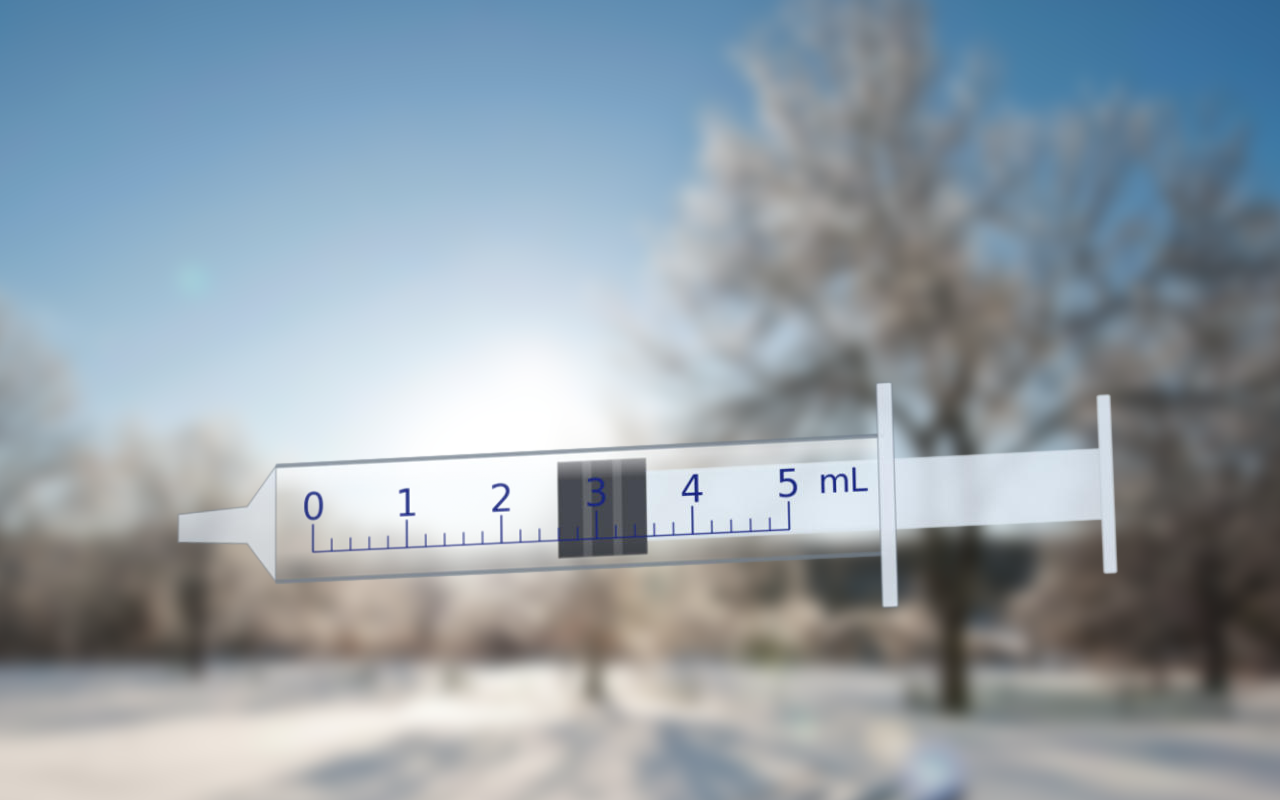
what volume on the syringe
2.6 mL
